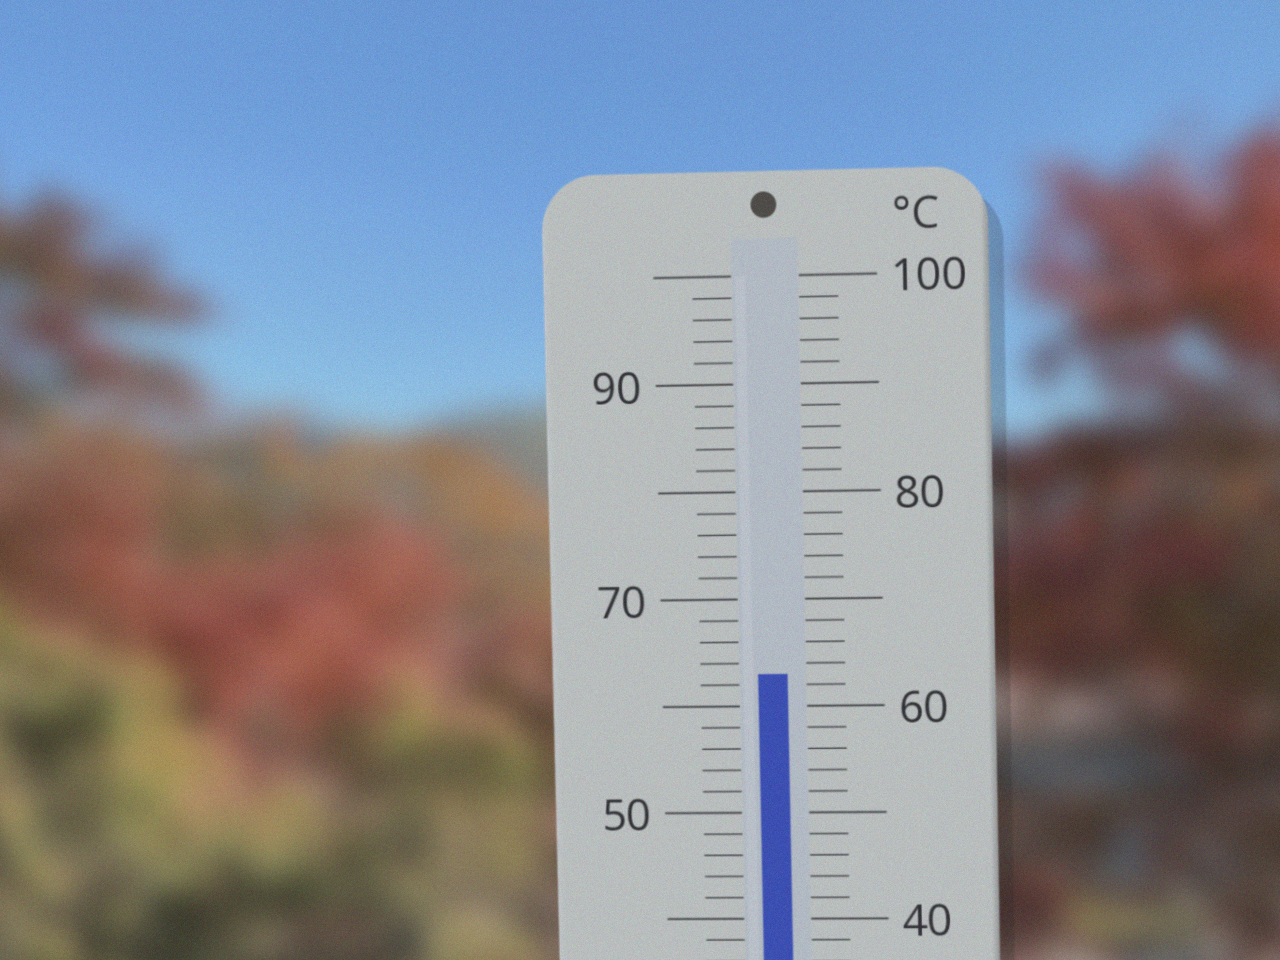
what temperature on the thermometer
63 °C
